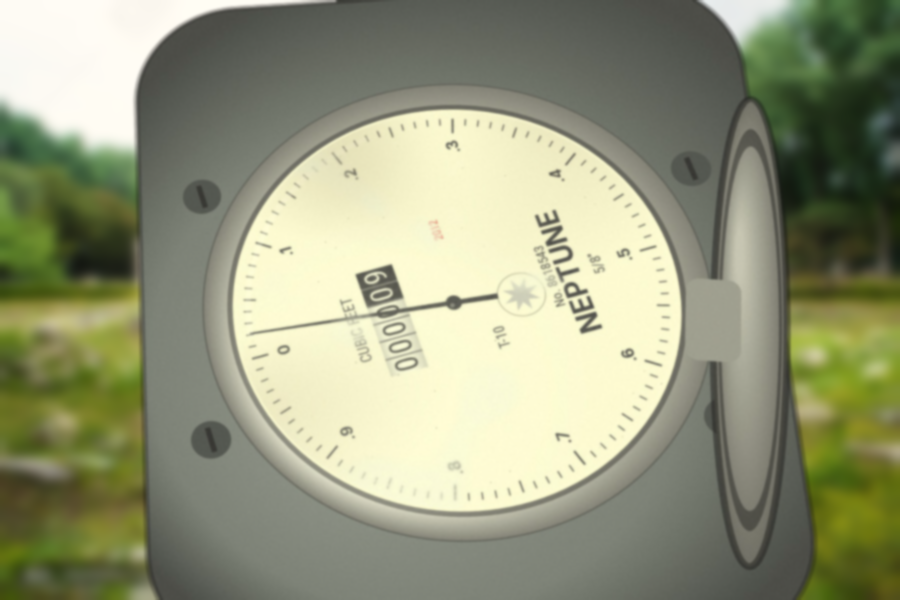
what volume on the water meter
9.02 ft³
